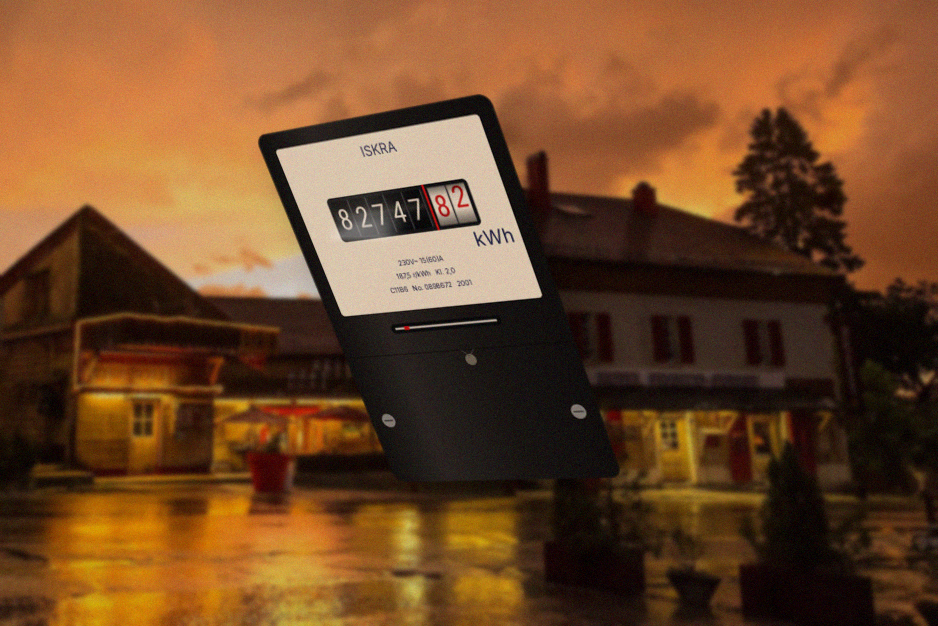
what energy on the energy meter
82747.82 kWh
